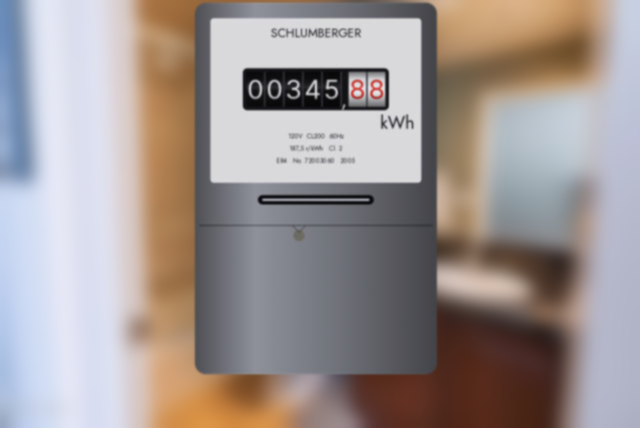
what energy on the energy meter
345.88 kWh
